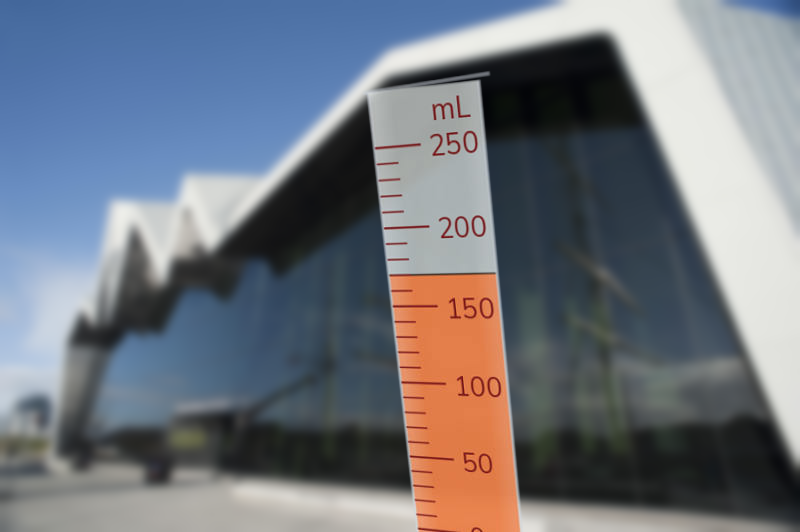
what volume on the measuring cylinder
170 mL
